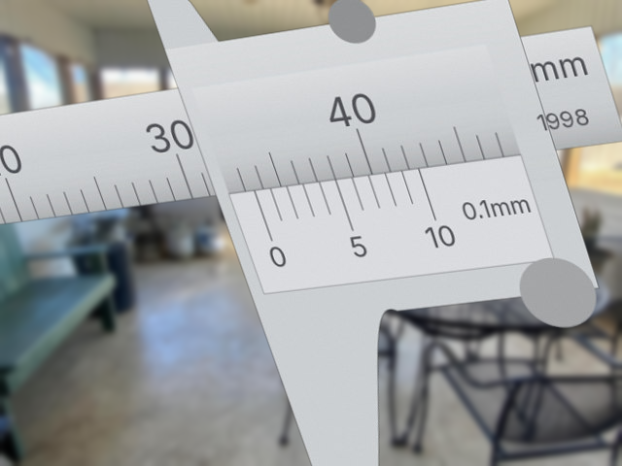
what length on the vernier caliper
33.5 mm
